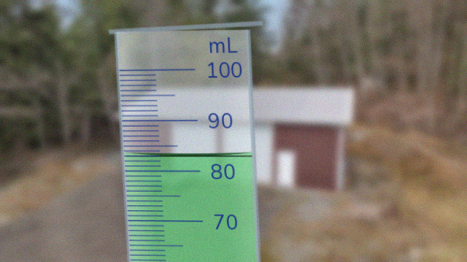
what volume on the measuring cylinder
83 mL
